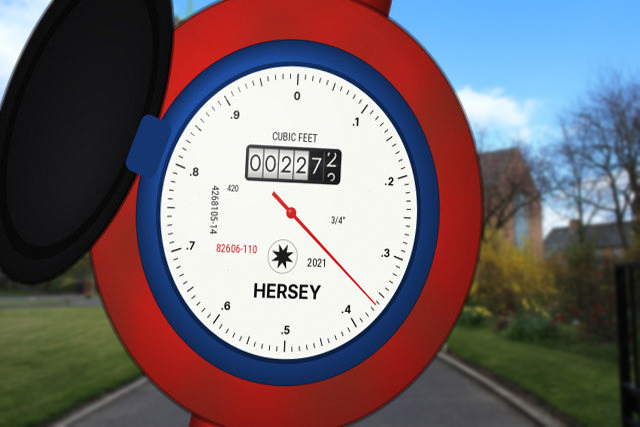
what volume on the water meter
2272.36 ft³
